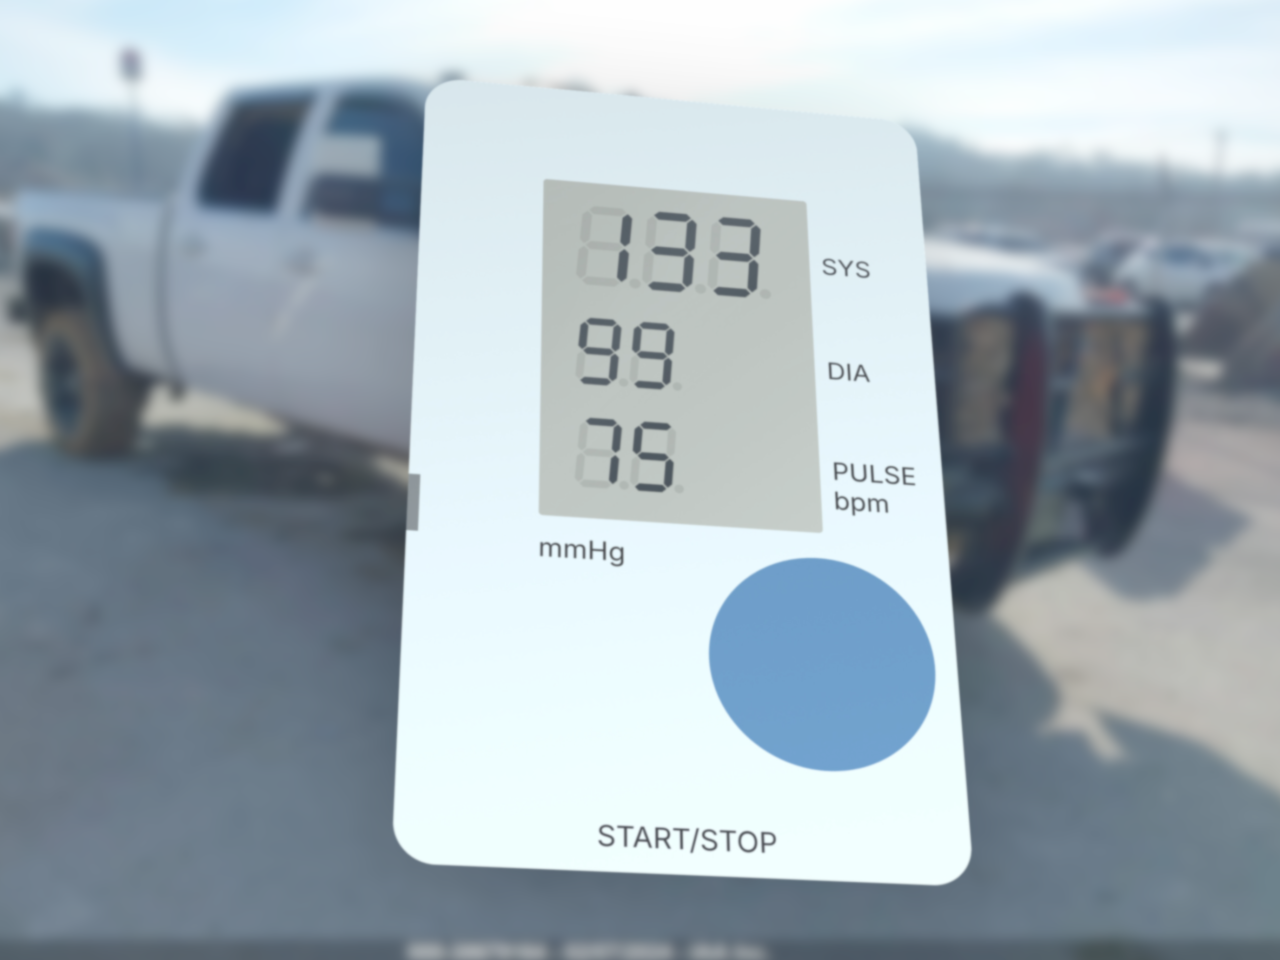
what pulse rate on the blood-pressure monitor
75 bpm
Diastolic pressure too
99 mmHg
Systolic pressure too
133 mmHg
